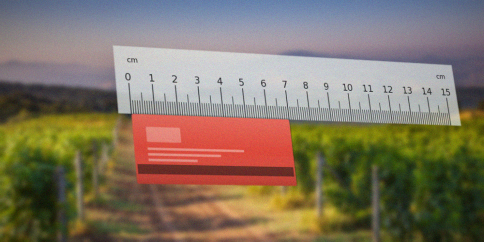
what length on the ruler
7 cm
